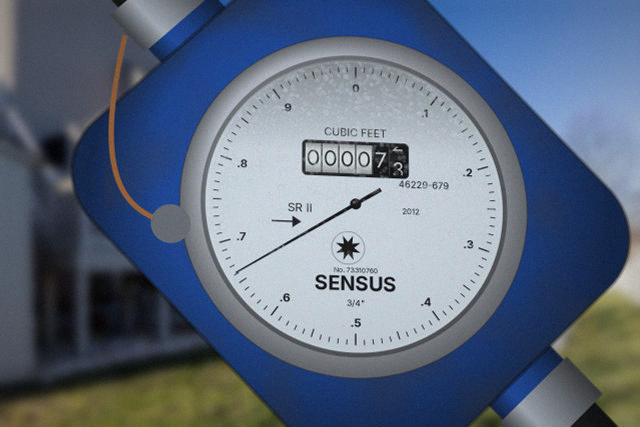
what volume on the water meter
72.66 ft³
